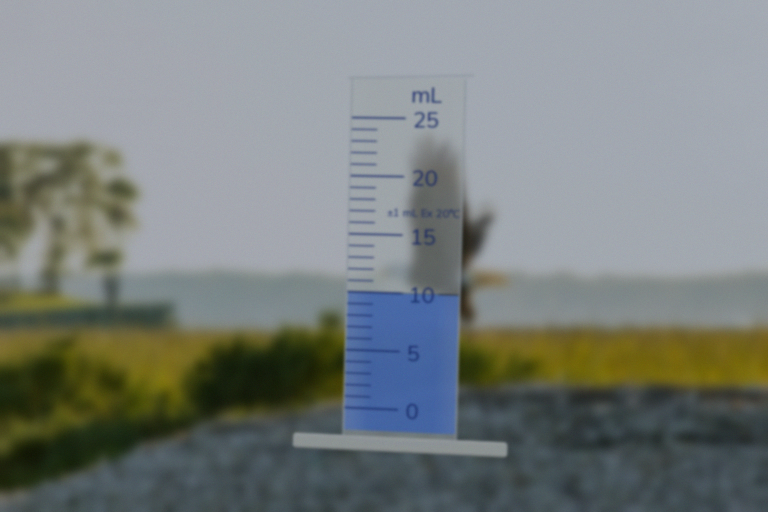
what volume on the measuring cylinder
10 mL
